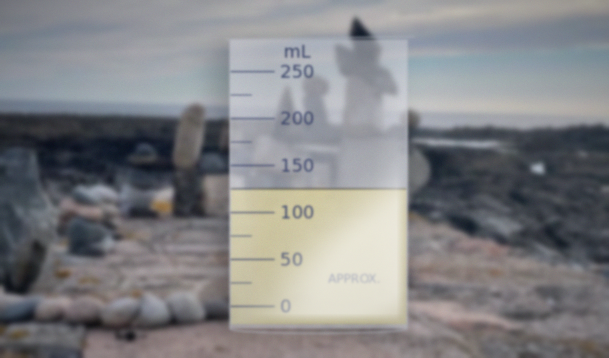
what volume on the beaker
125 mL
